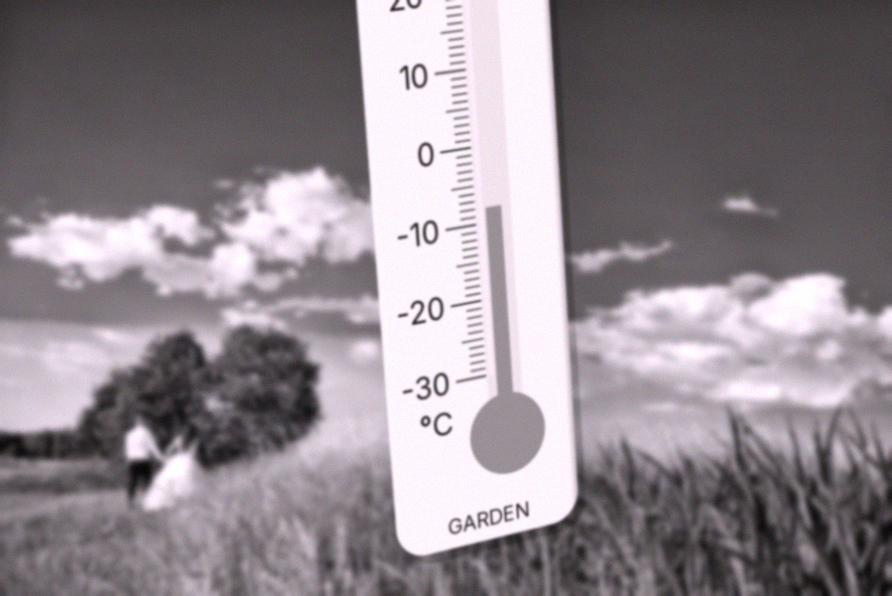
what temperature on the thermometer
-8 °C
